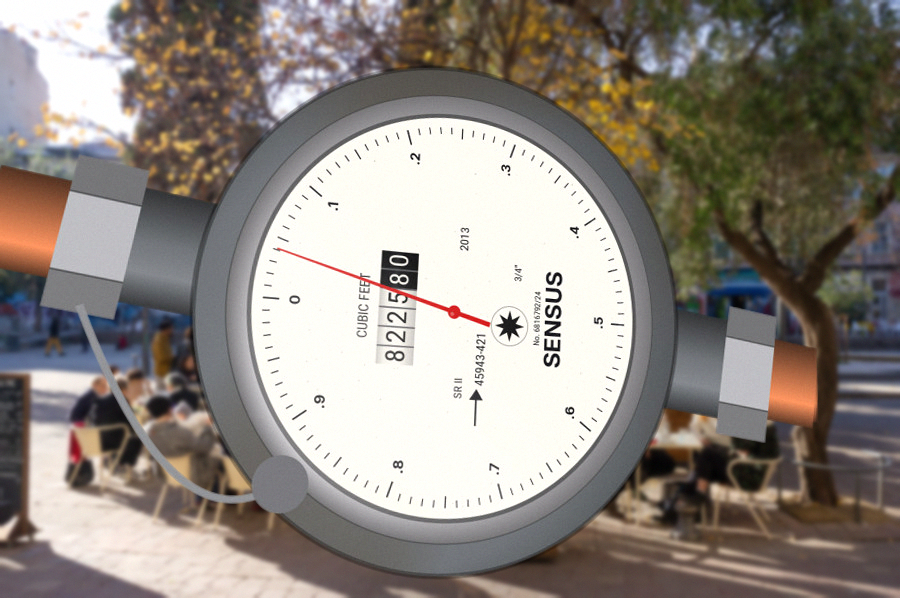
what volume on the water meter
822580.04 ft³
